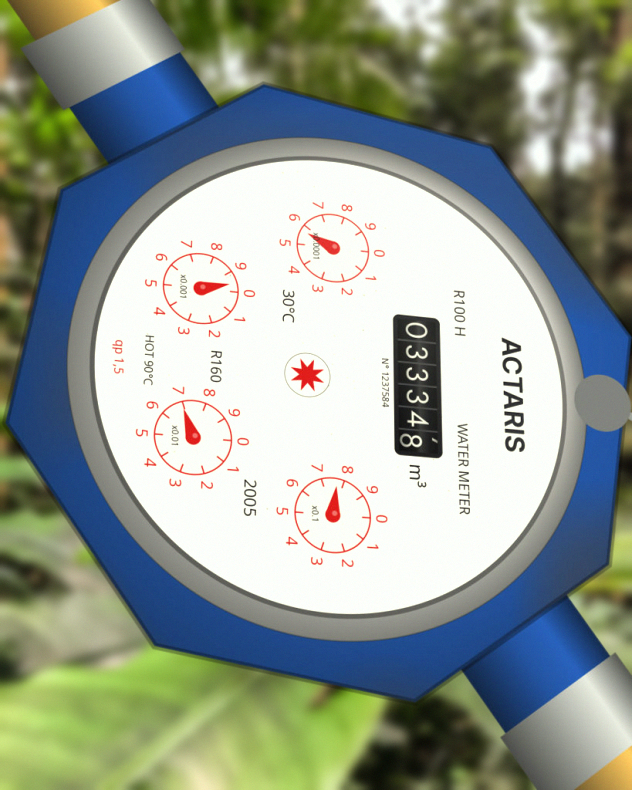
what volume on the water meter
33347.7695 m³
